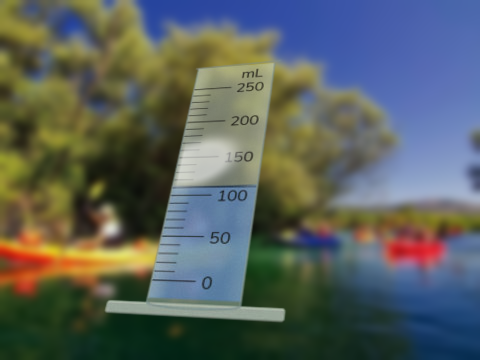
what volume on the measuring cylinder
110 mL
